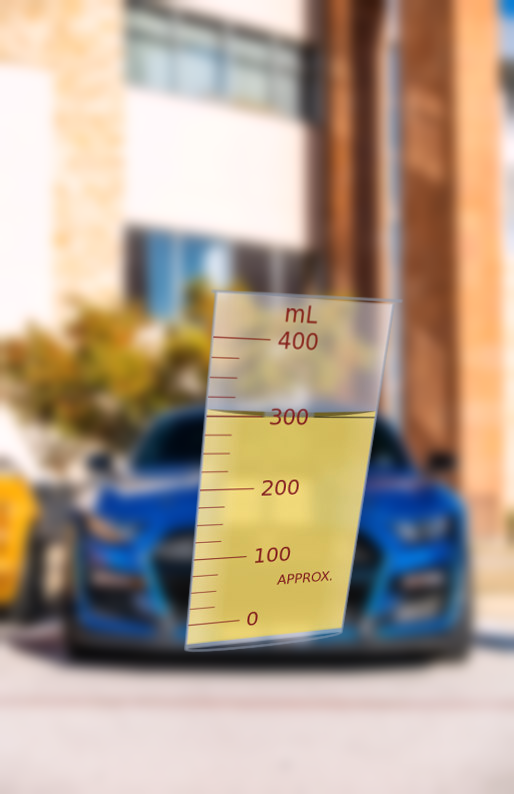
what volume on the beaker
300 mL
